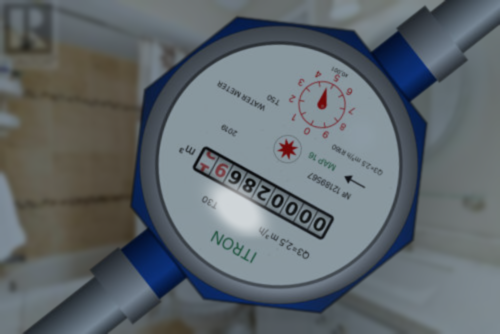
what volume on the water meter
286.914 m³
